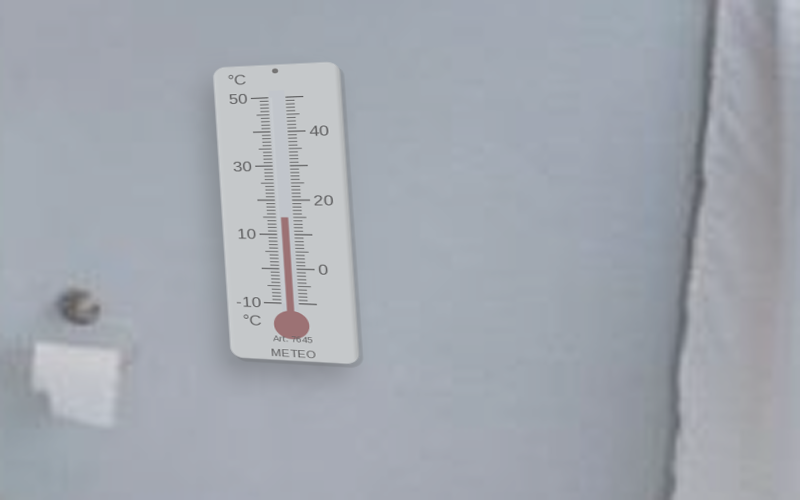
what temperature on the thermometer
15 °C
